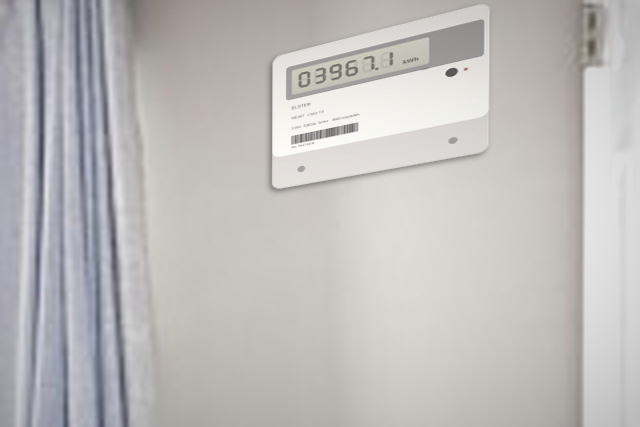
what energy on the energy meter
3967.1 kWh
